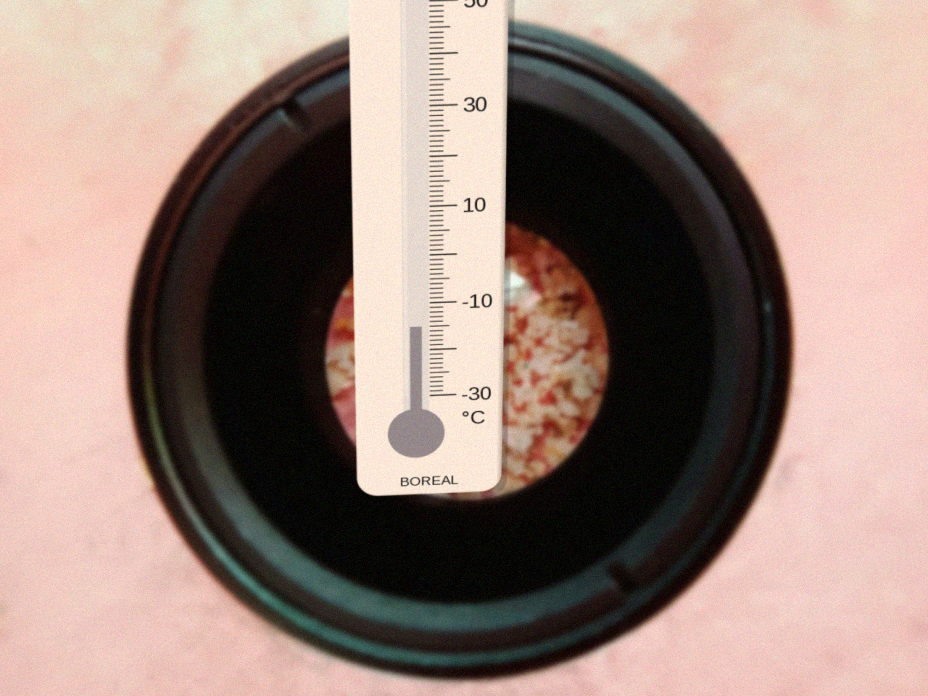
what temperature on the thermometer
-15 °C
